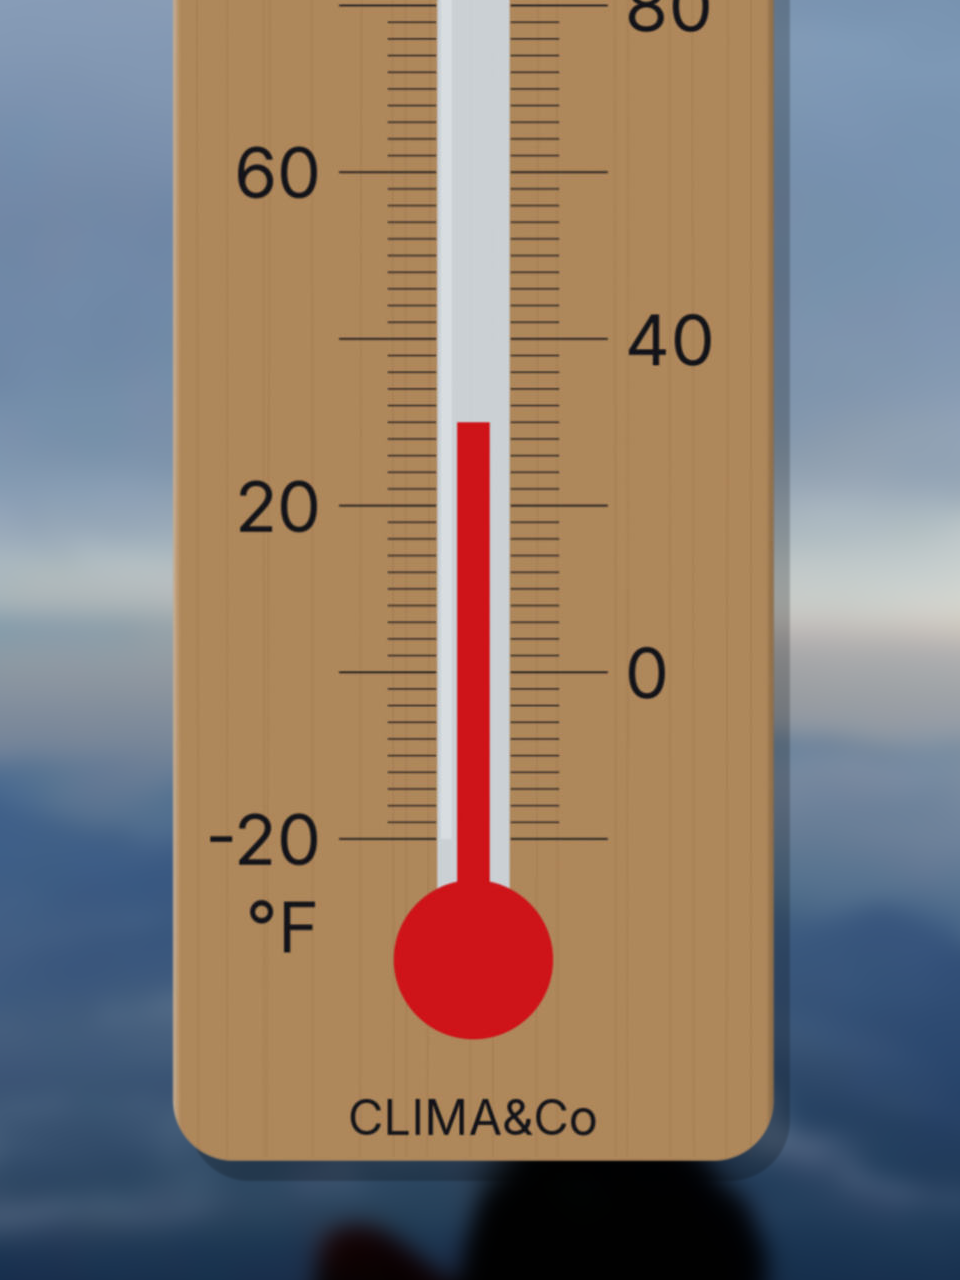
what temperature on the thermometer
30 °F
